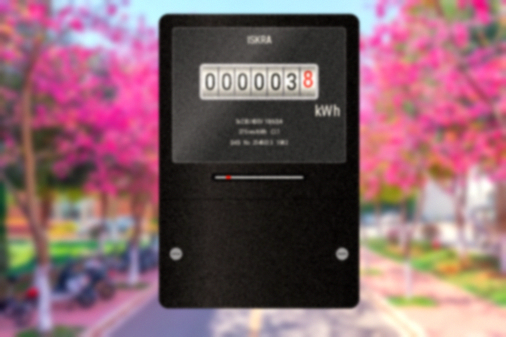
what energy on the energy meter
3.8 kWh
